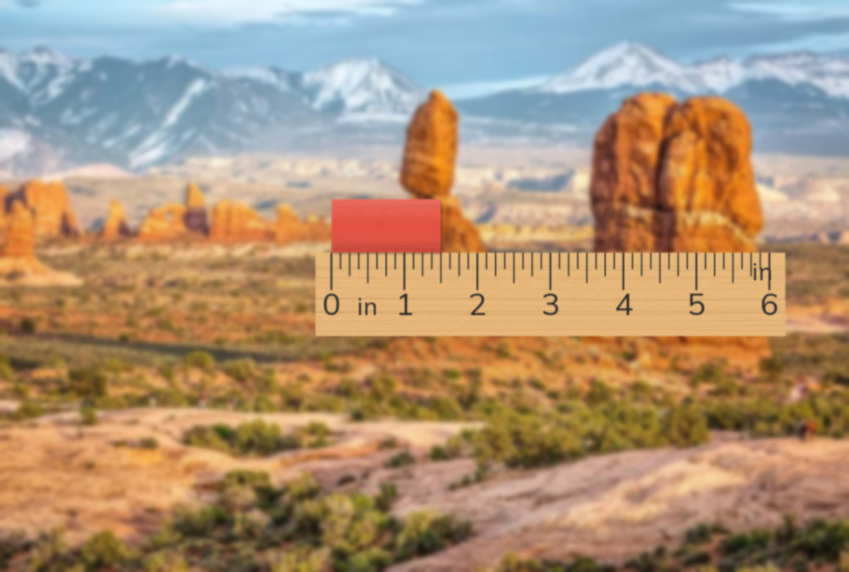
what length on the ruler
1.5 in
